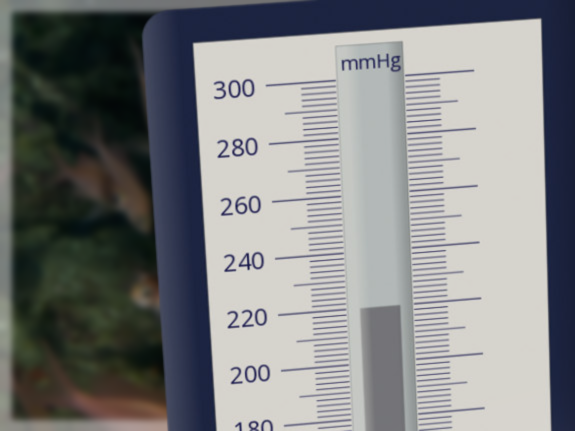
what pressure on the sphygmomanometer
220 mmHg
